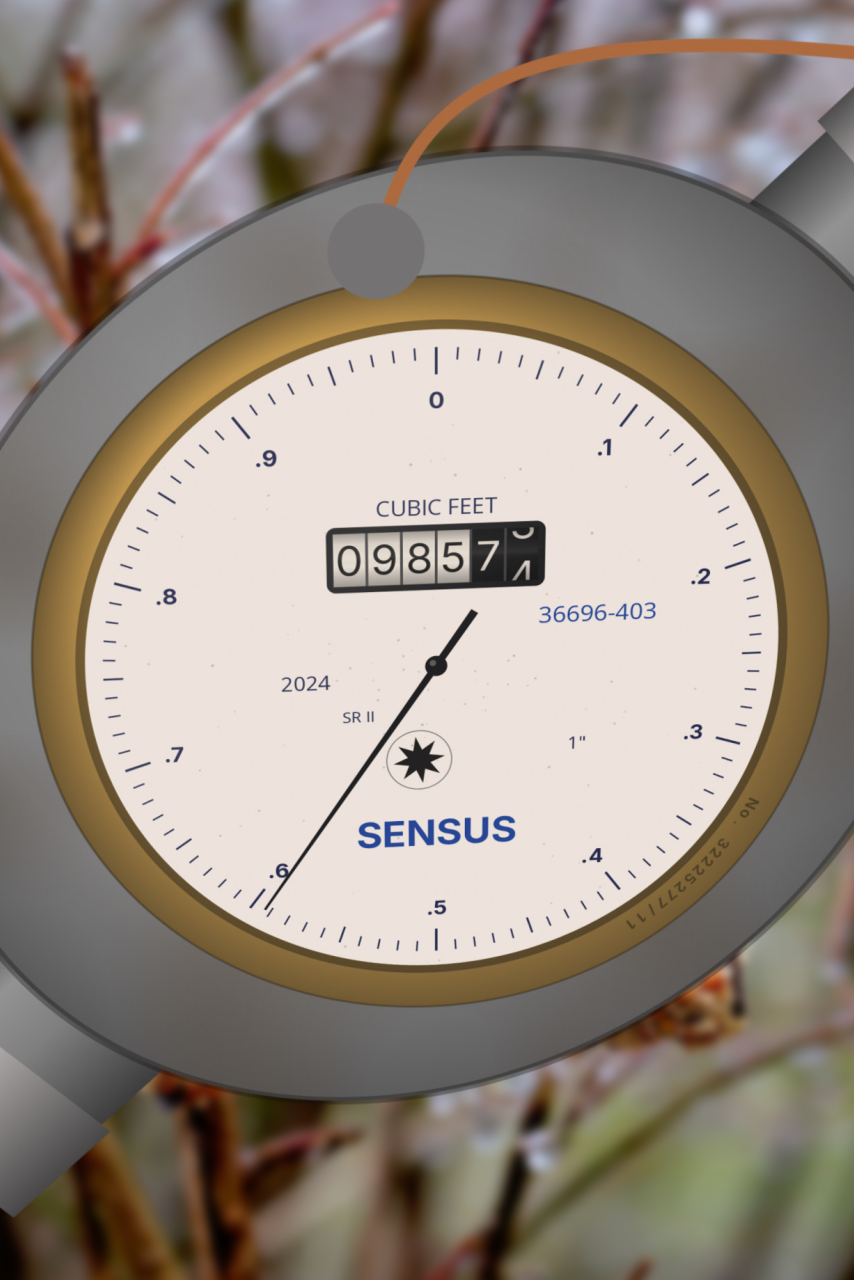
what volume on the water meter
98573.59 ft³
